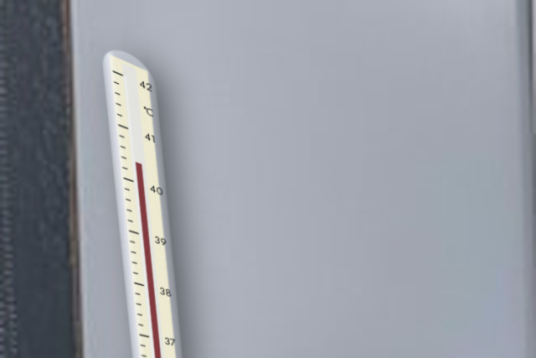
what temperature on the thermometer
40.4 °C
